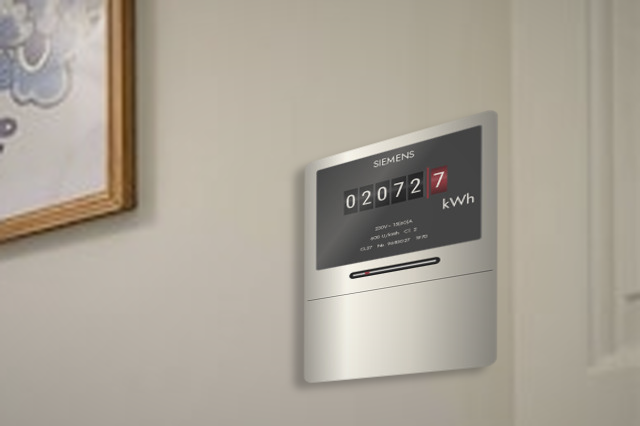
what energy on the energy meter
2072.7 kWh
